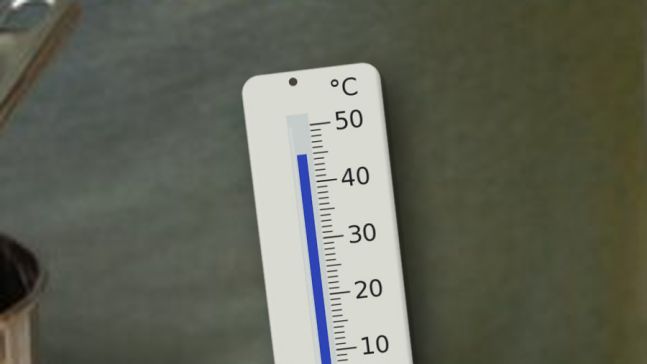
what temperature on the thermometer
45 °C
